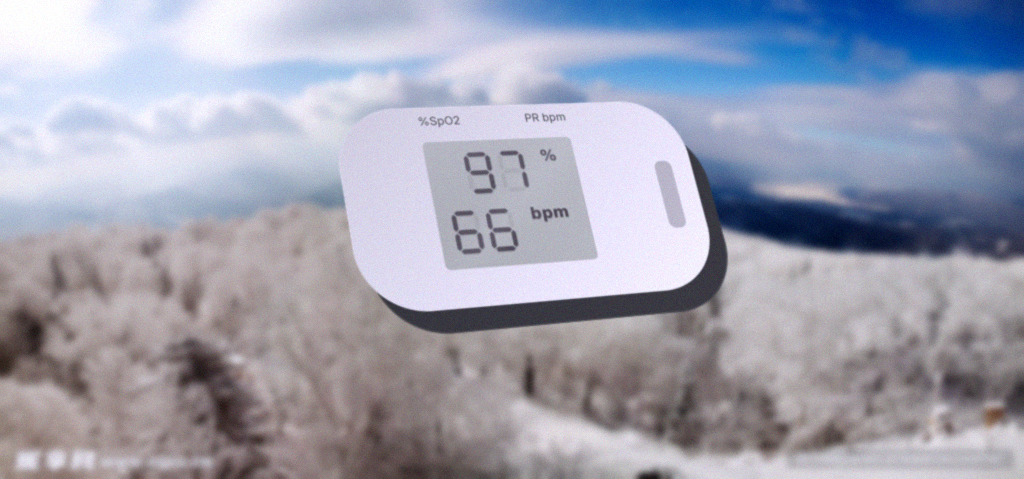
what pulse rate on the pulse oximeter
66 bpm
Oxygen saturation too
97 %
